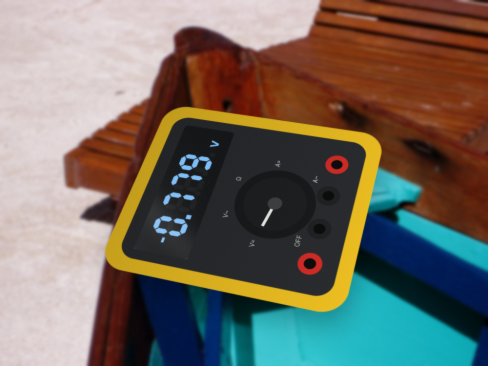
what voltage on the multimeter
-0.779 V
